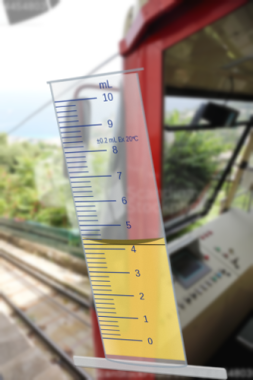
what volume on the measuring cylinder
4.2 mL
